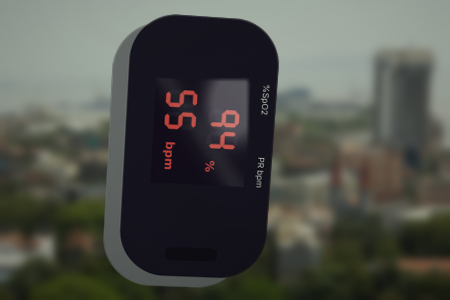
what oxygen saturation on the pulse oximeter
94 %
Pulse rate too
55 bpm
